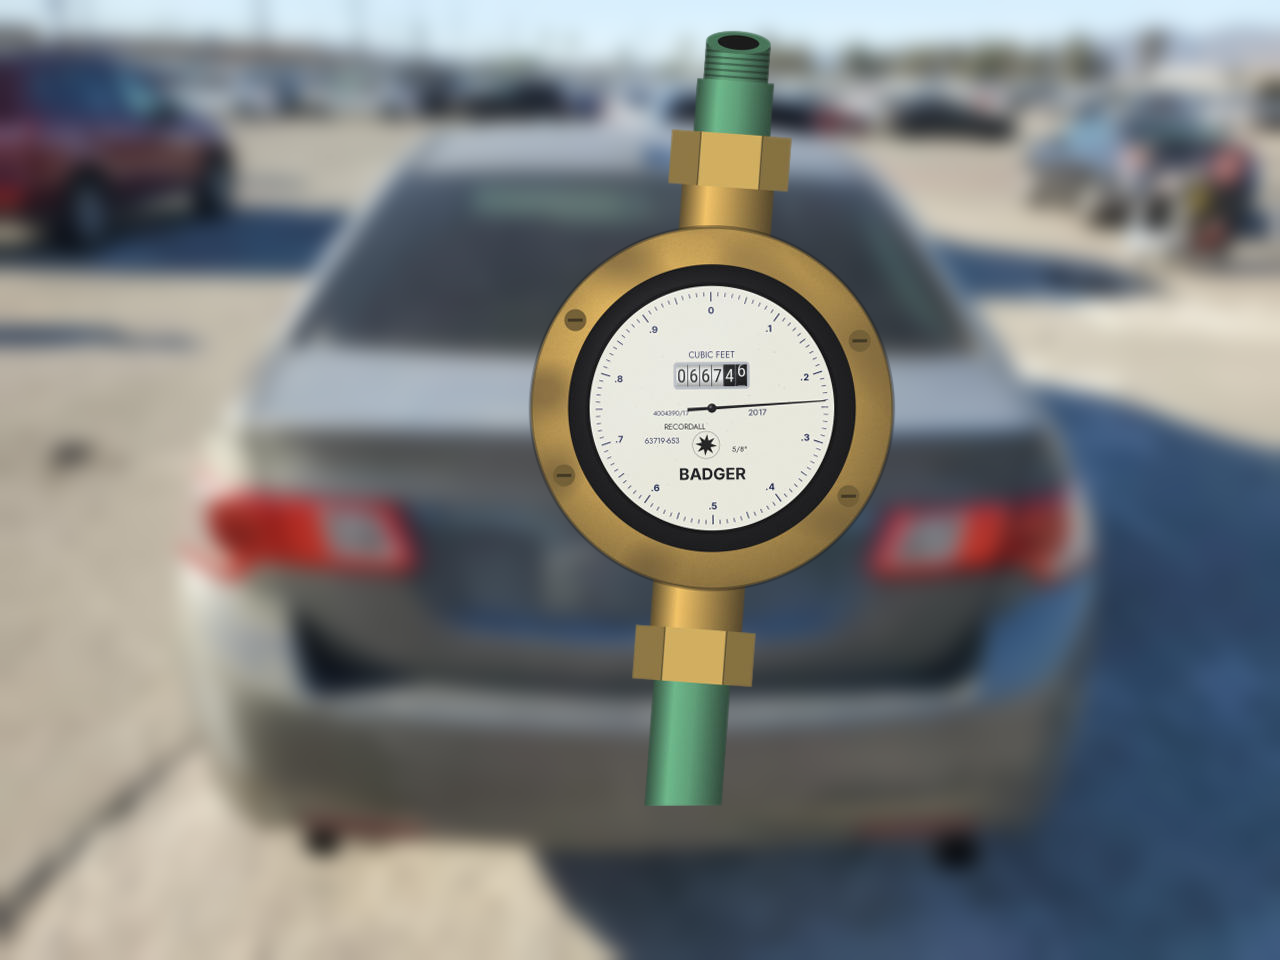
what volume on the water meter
66746.24 ft³
